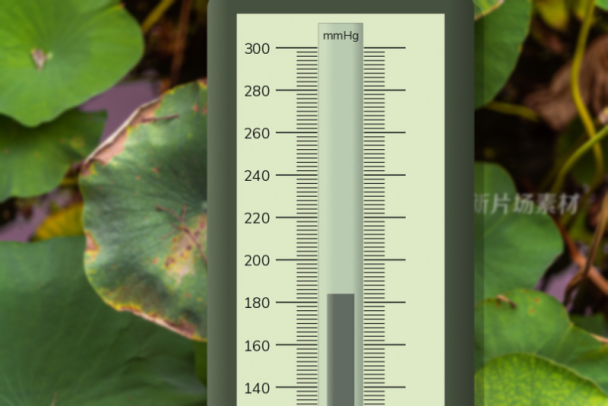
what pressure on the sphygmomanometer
184 mmHg
